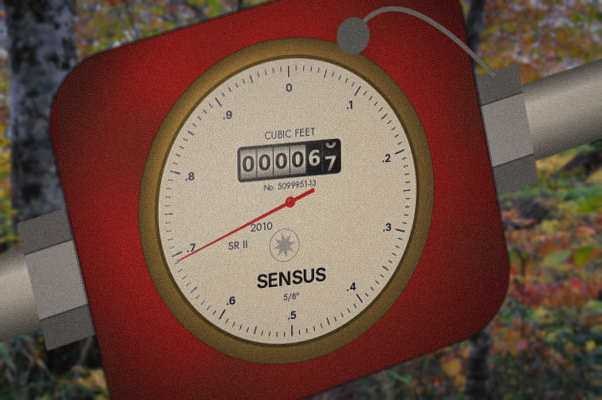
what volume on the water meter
66.69 ft³
